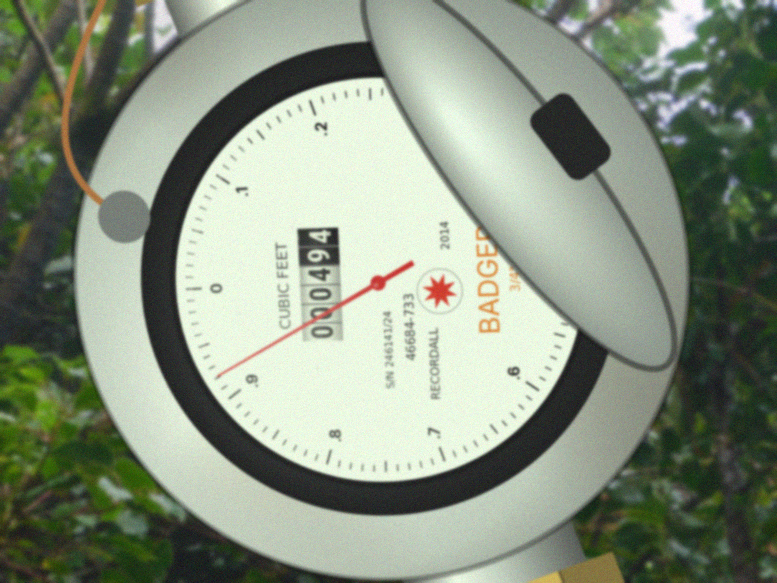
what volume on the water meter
493.92 ft³
